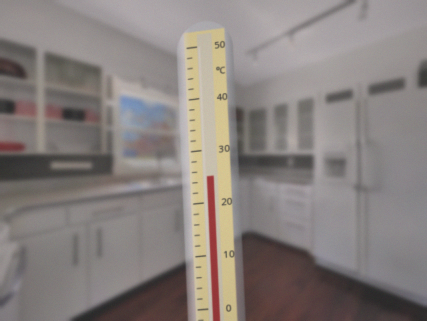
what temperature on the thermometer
25 °C
